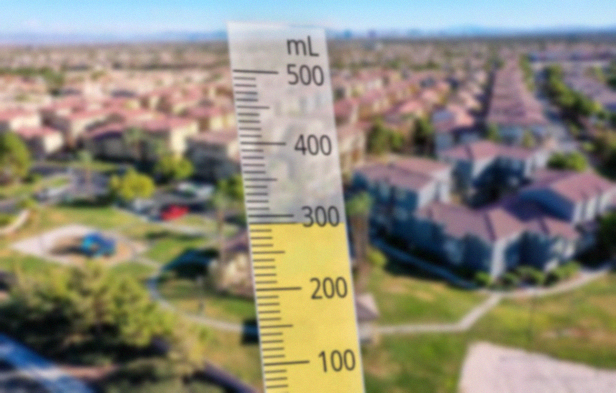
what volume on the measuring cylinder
290 mL
